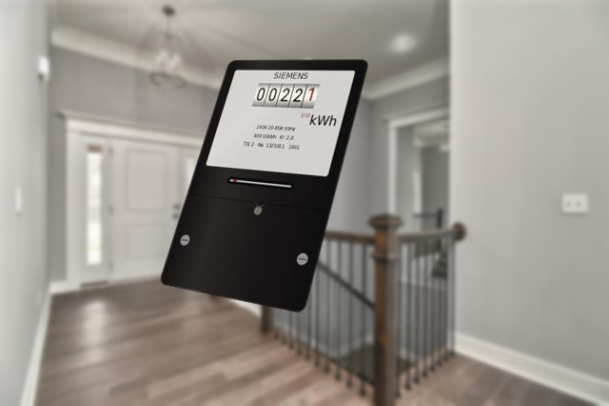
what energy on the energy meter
22.1 kWh
